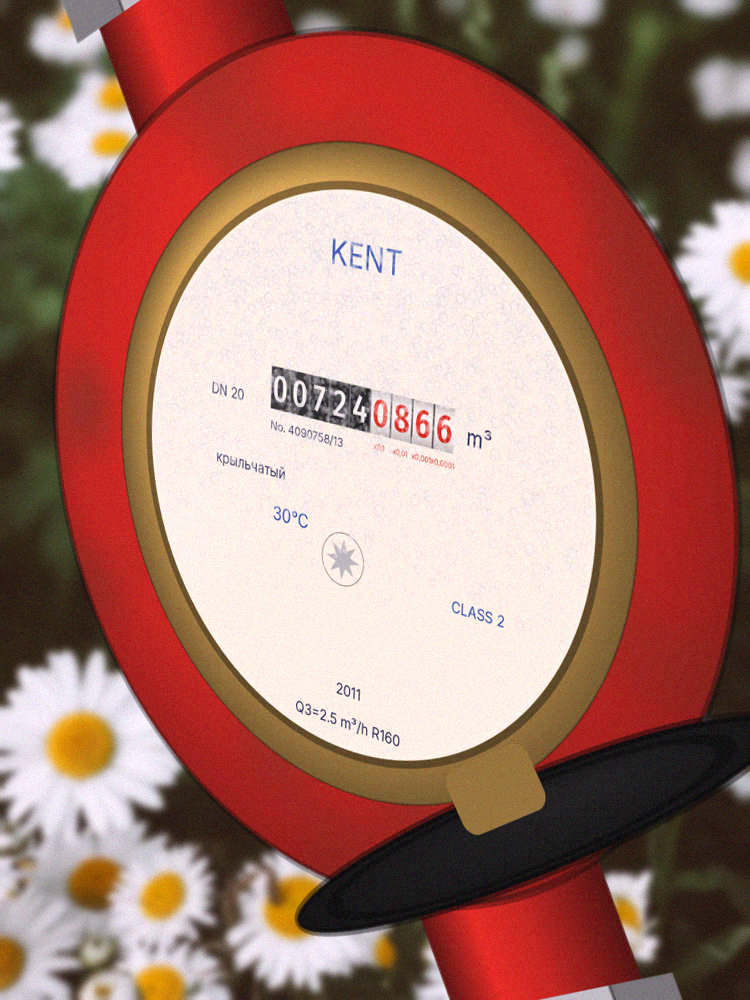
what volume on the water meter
724.0866 m³
